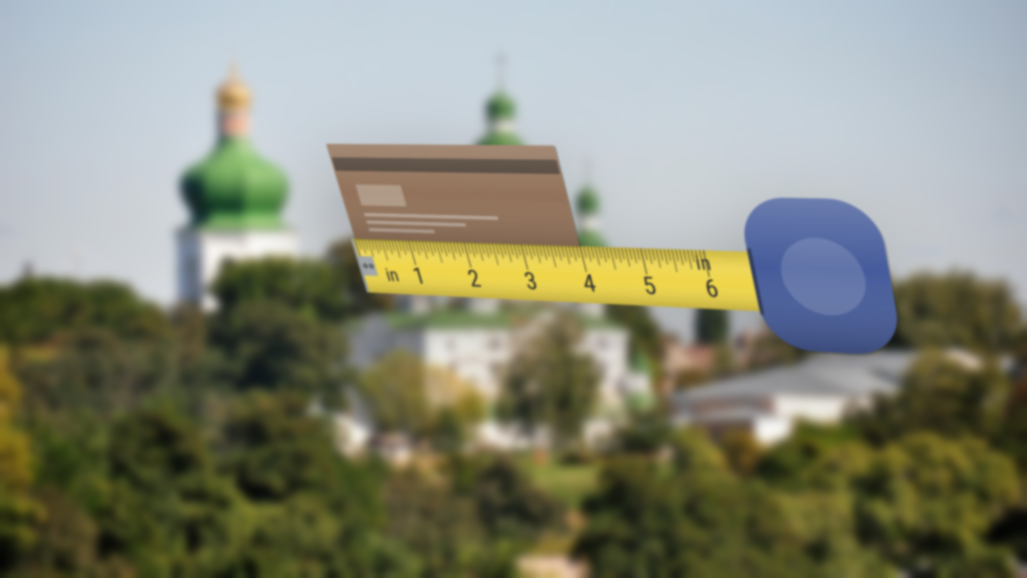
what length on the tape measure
4 in
